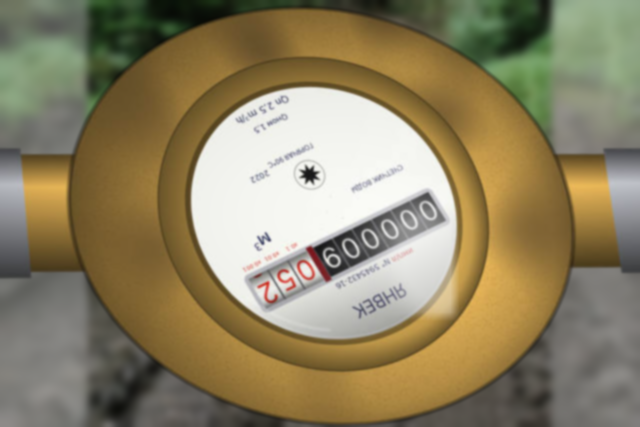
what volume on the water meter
9.052 m³
